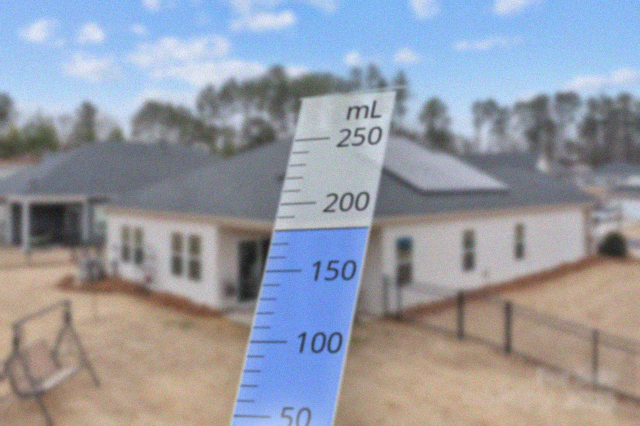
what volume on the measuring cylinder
180 mL
